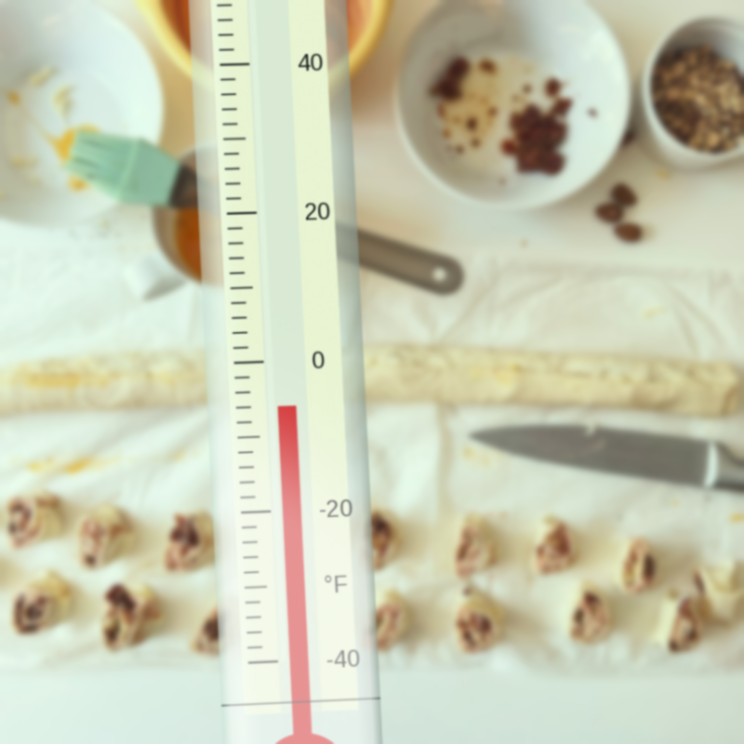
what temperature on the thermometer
-6 °F
